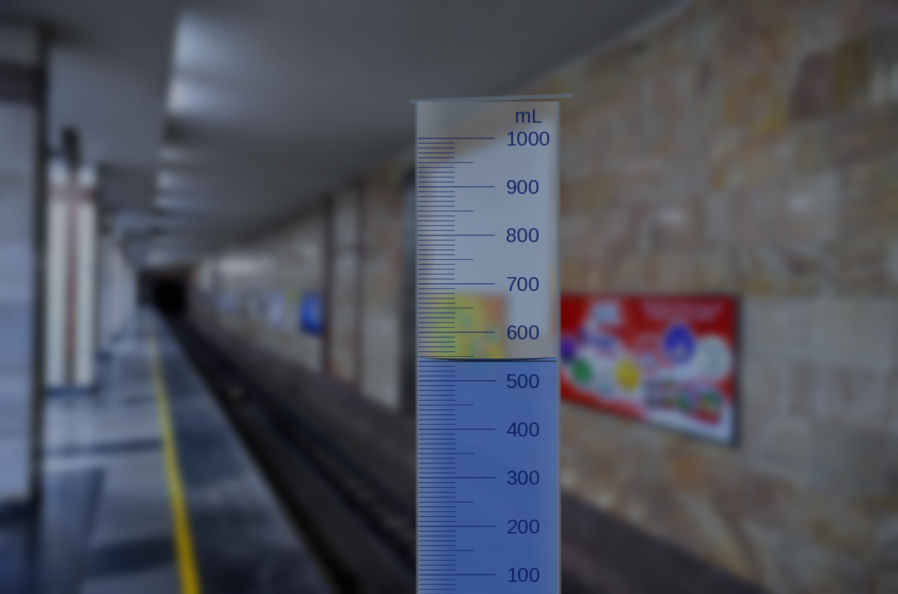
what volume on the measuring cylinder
540 mL
